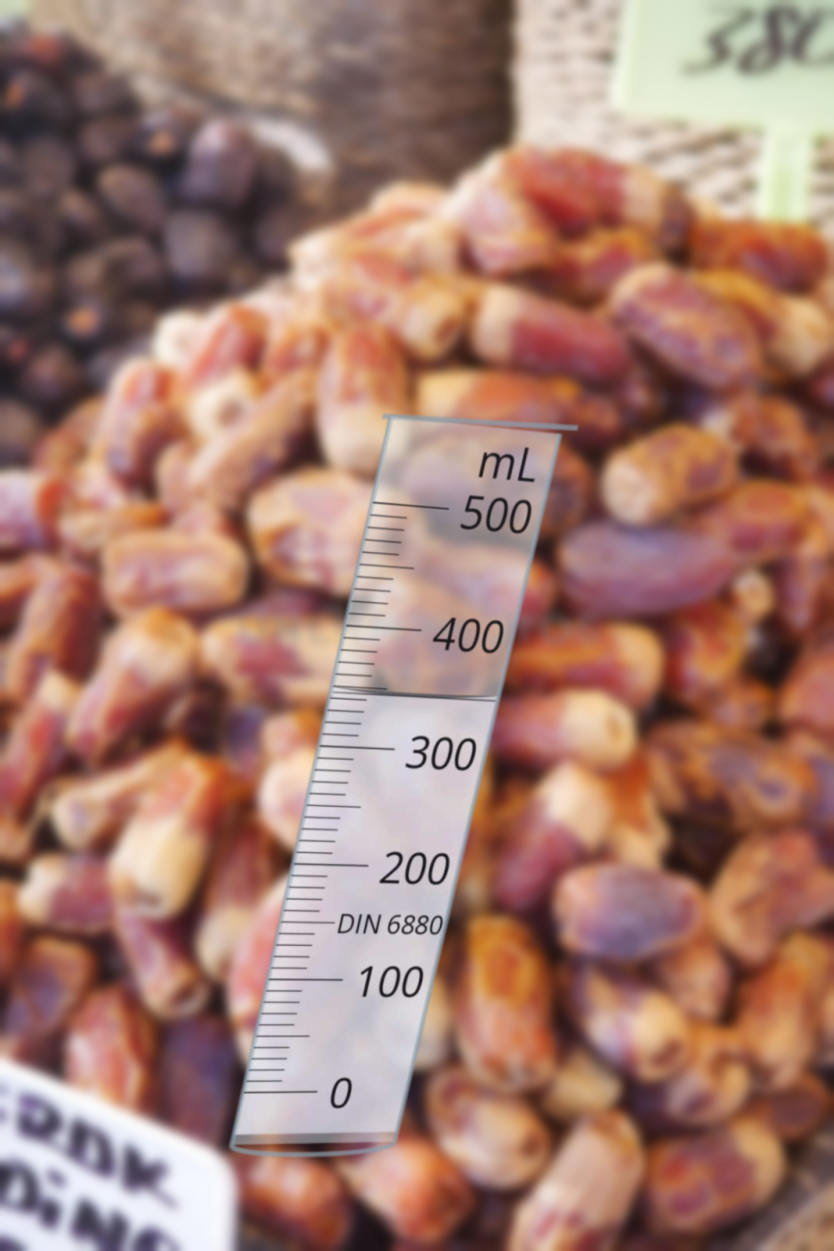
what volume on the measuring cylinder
345 mL
